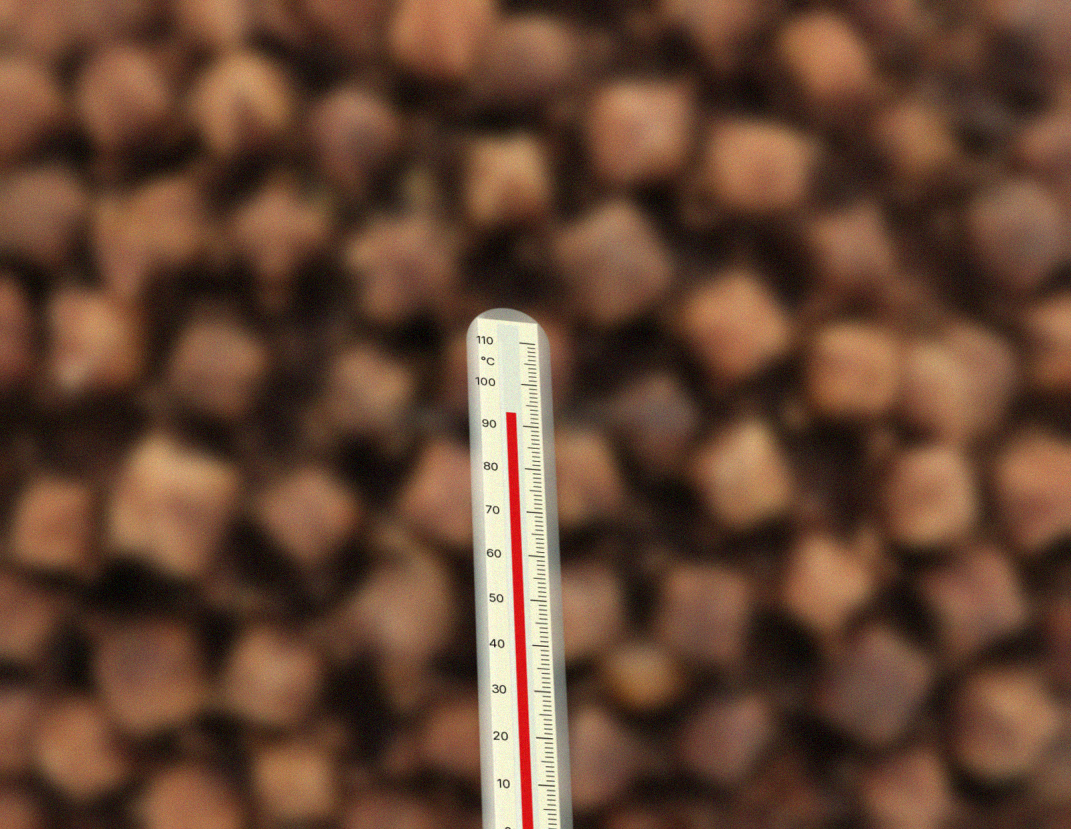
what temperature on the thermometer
93 °C
